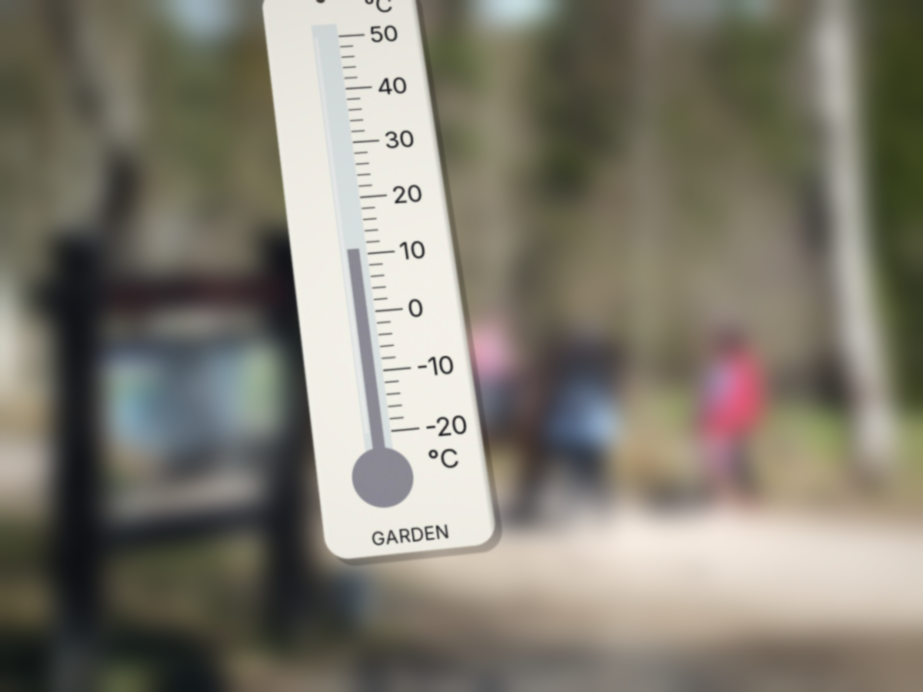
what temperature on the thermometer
11 °C
